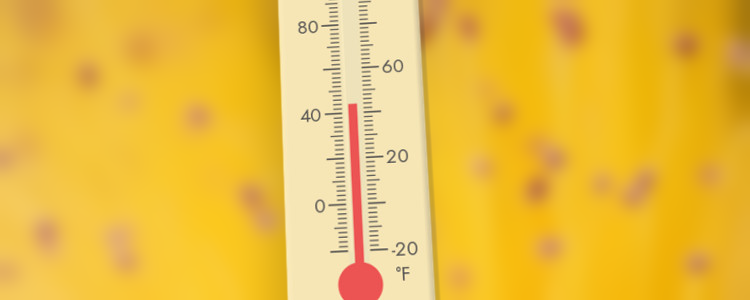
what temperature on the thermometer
44 °F
